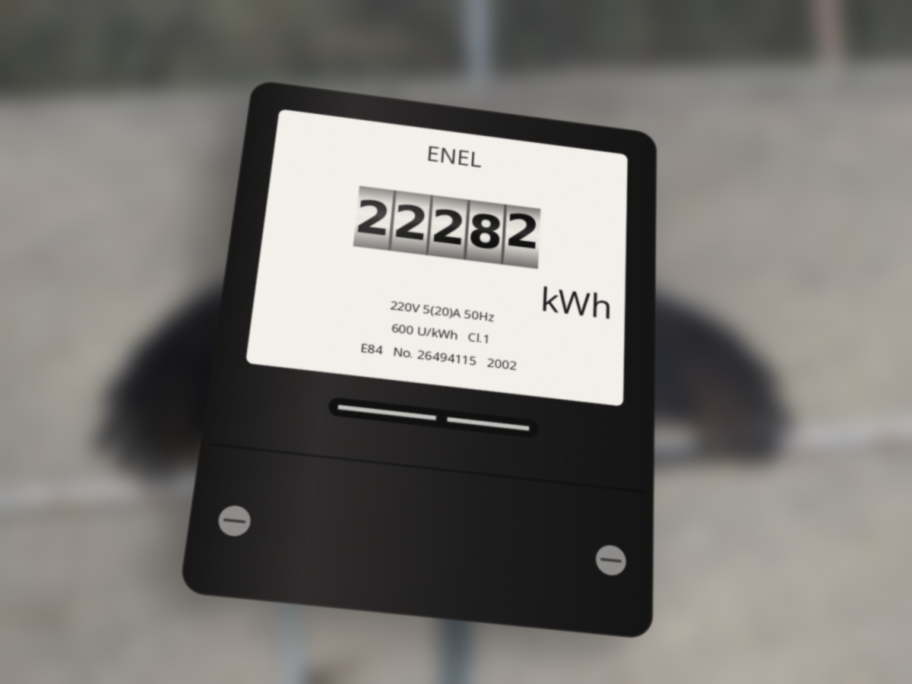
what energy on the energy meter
22282 kWh
